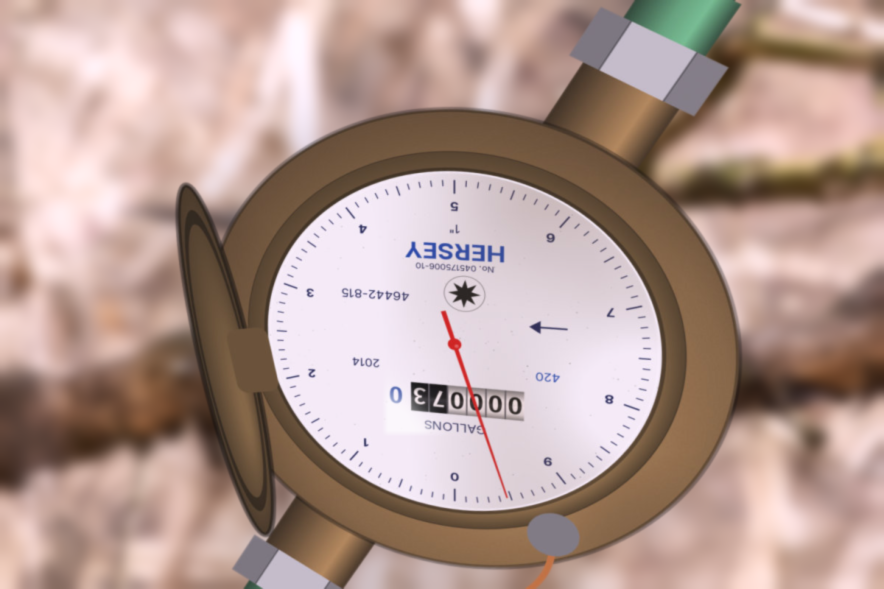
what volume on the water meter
729.5 gal
